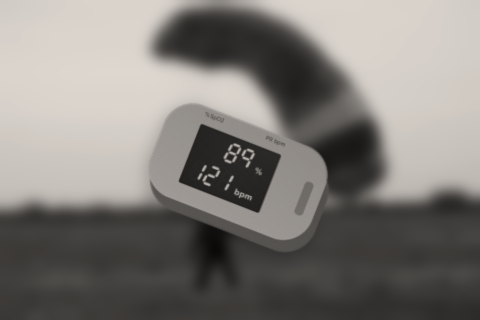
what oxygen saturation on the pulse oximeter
89 %
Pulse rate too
121 bpm
